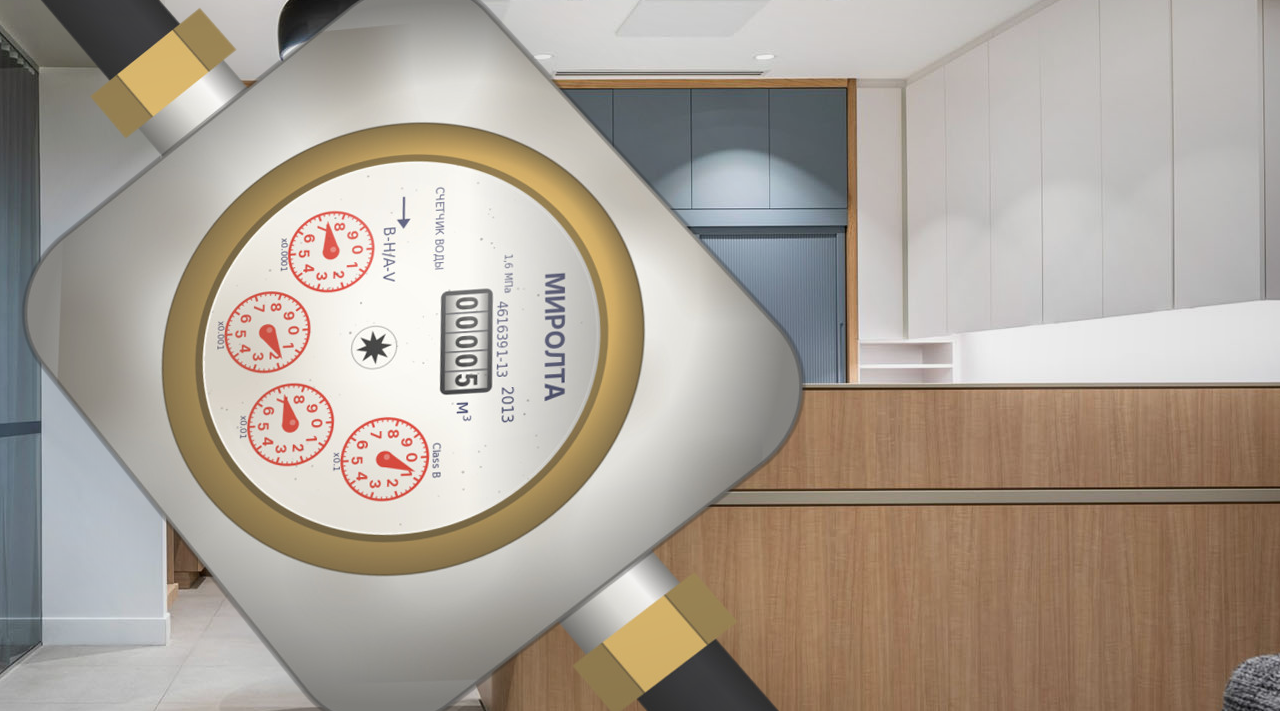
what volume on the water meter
5.0717 m³
